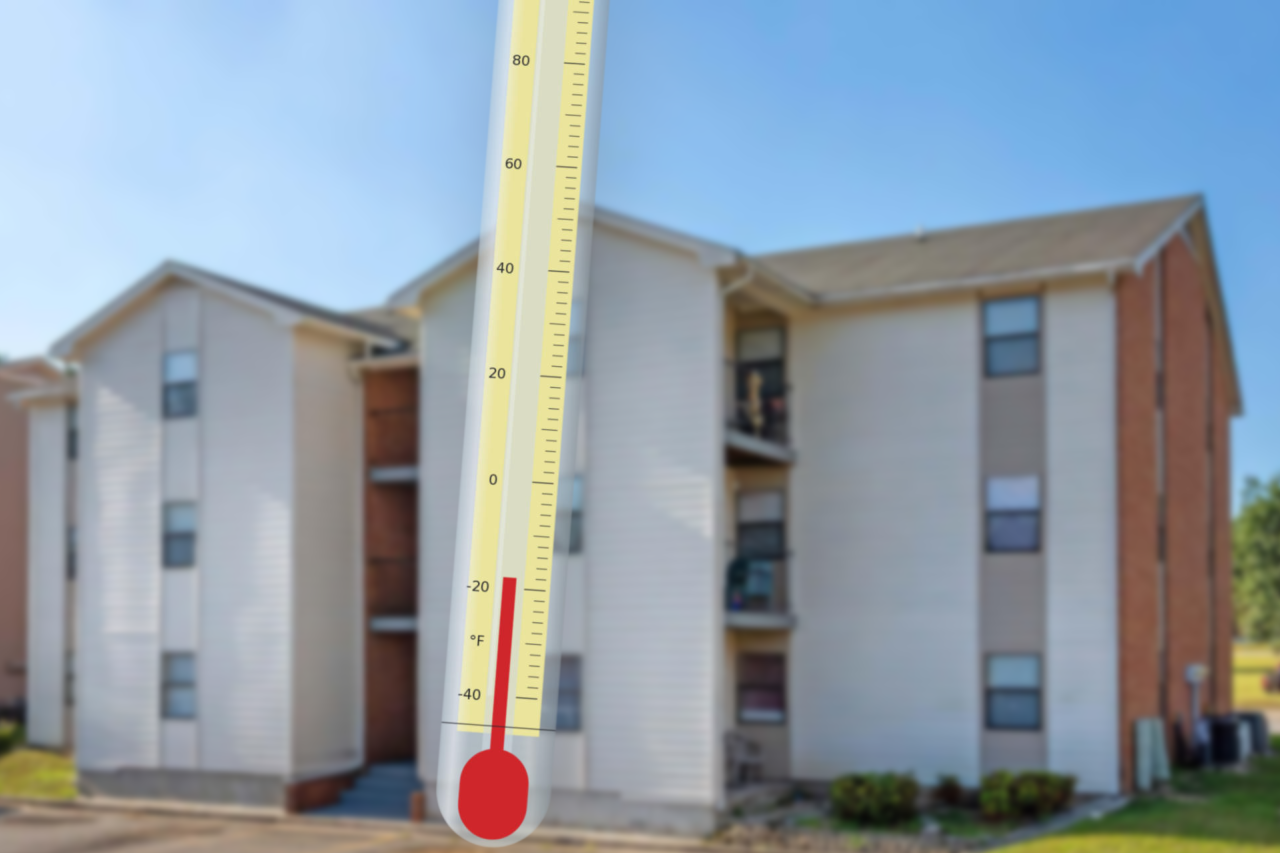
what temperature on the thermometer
-18 °F
